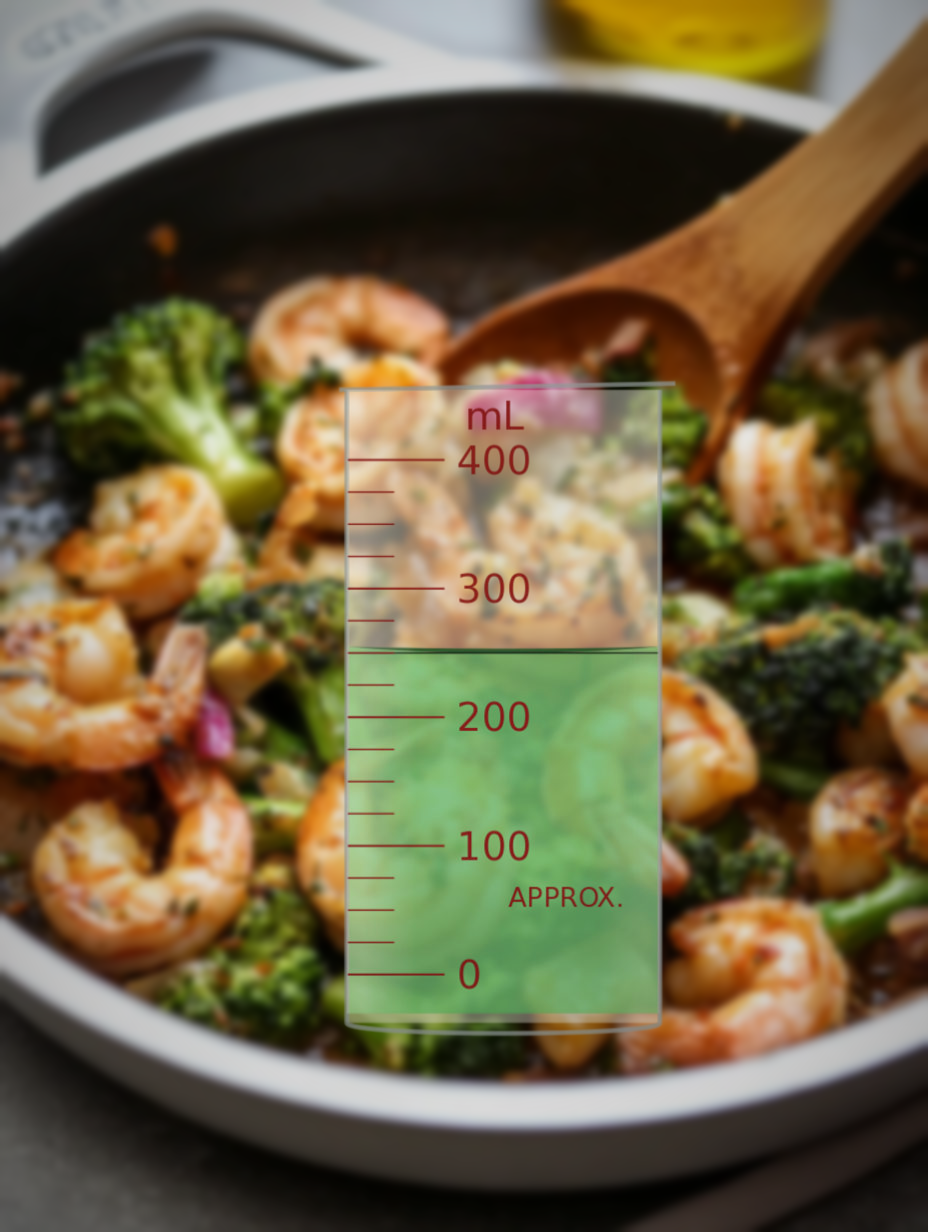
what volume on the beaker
250 mL
